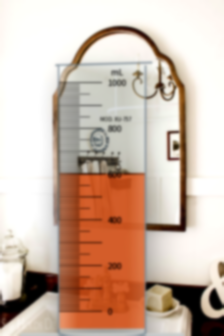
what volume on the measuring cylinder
600 mL
